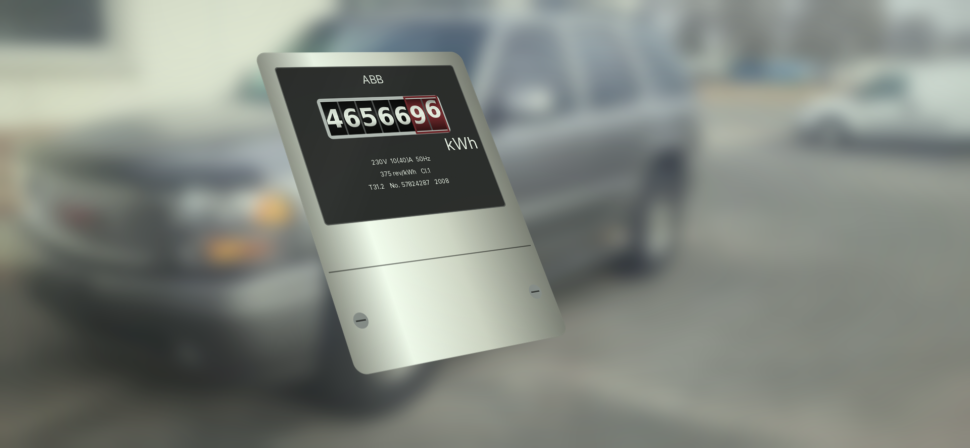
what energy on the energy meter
46566.96 kWh
